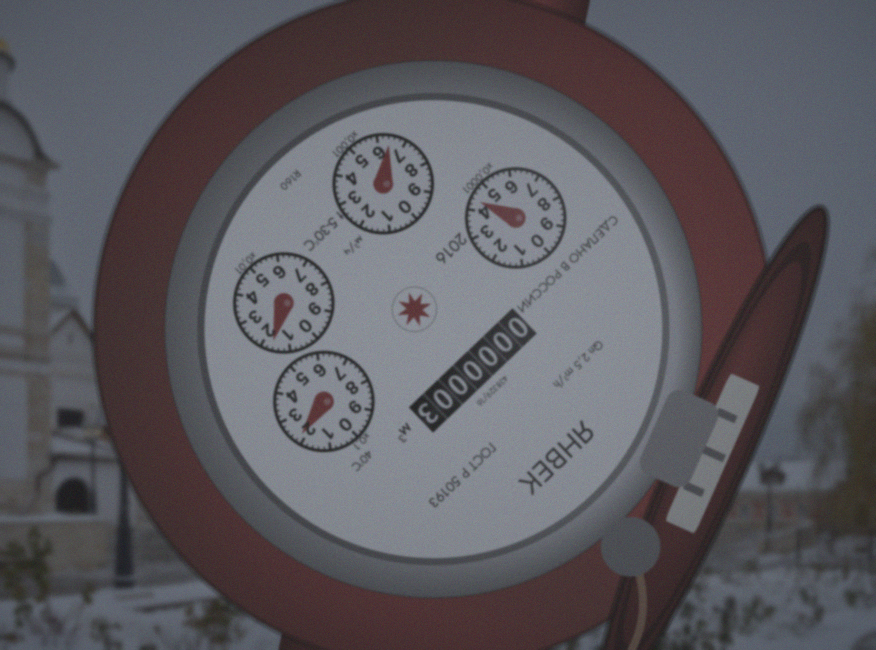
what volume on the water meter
3.2164 m³
